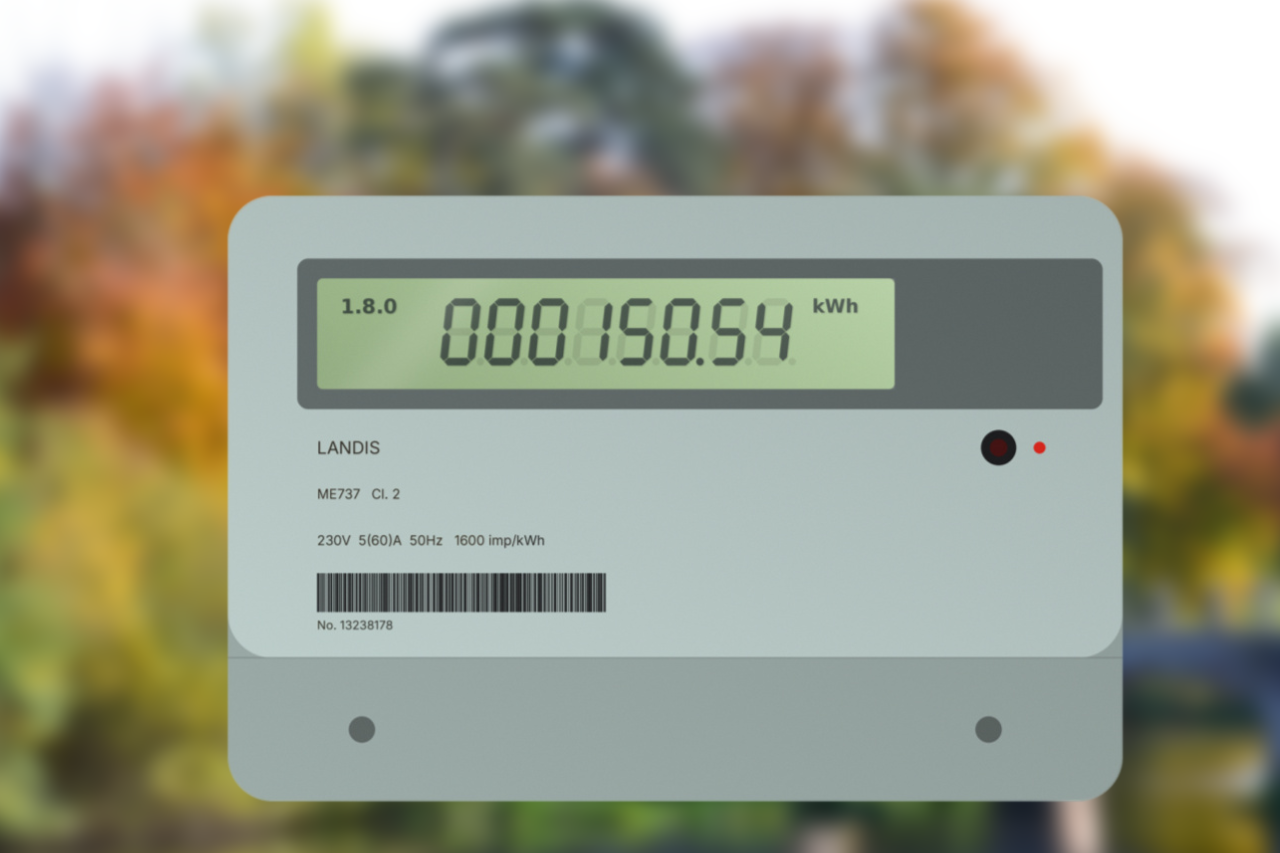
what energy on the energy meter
150.54 kWh
